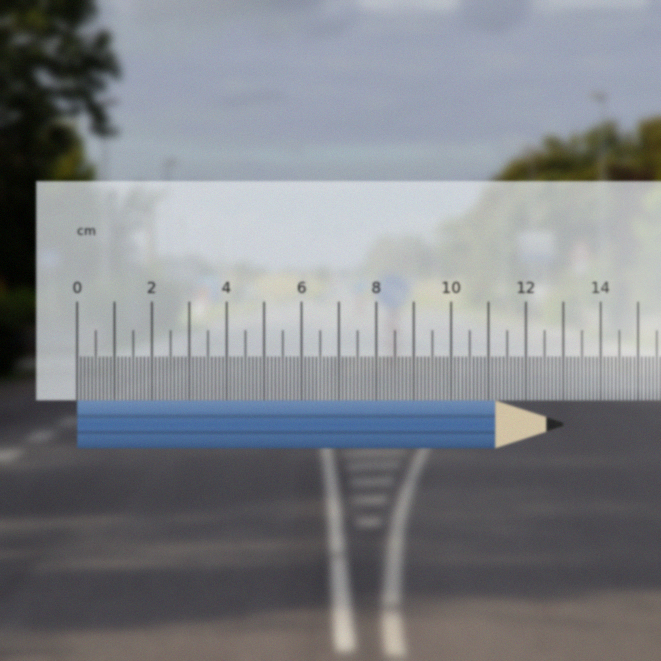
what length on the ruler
13 cm
